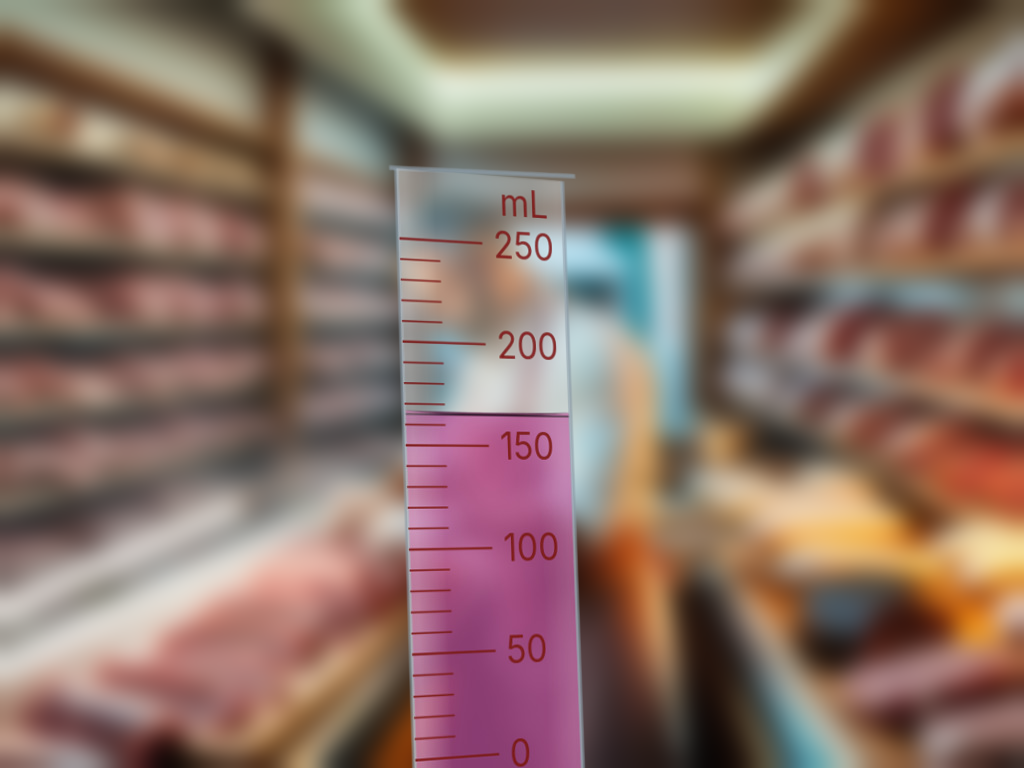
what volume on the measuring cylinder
165 mL
